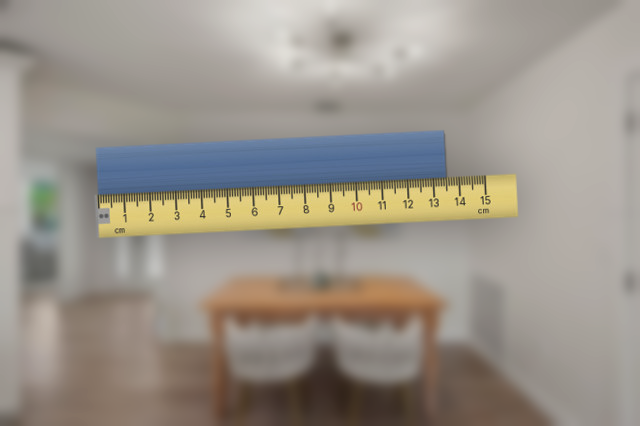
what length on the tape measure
13.5 cm
